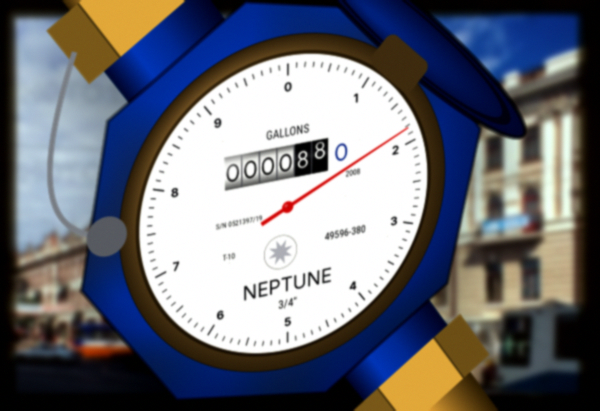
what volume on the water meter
881.8 gal
